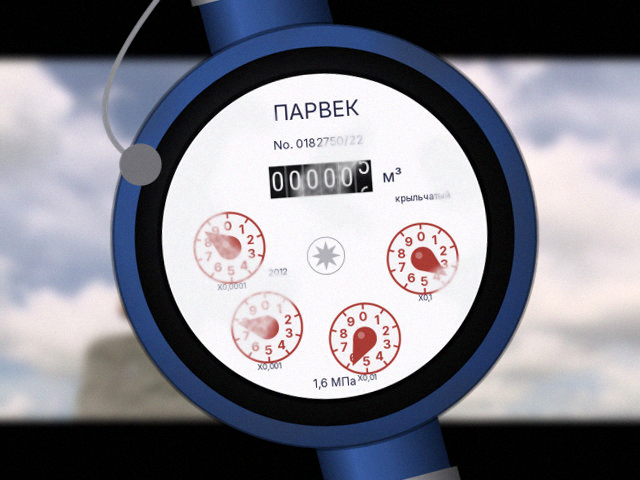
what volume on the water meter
5.3578 m³
